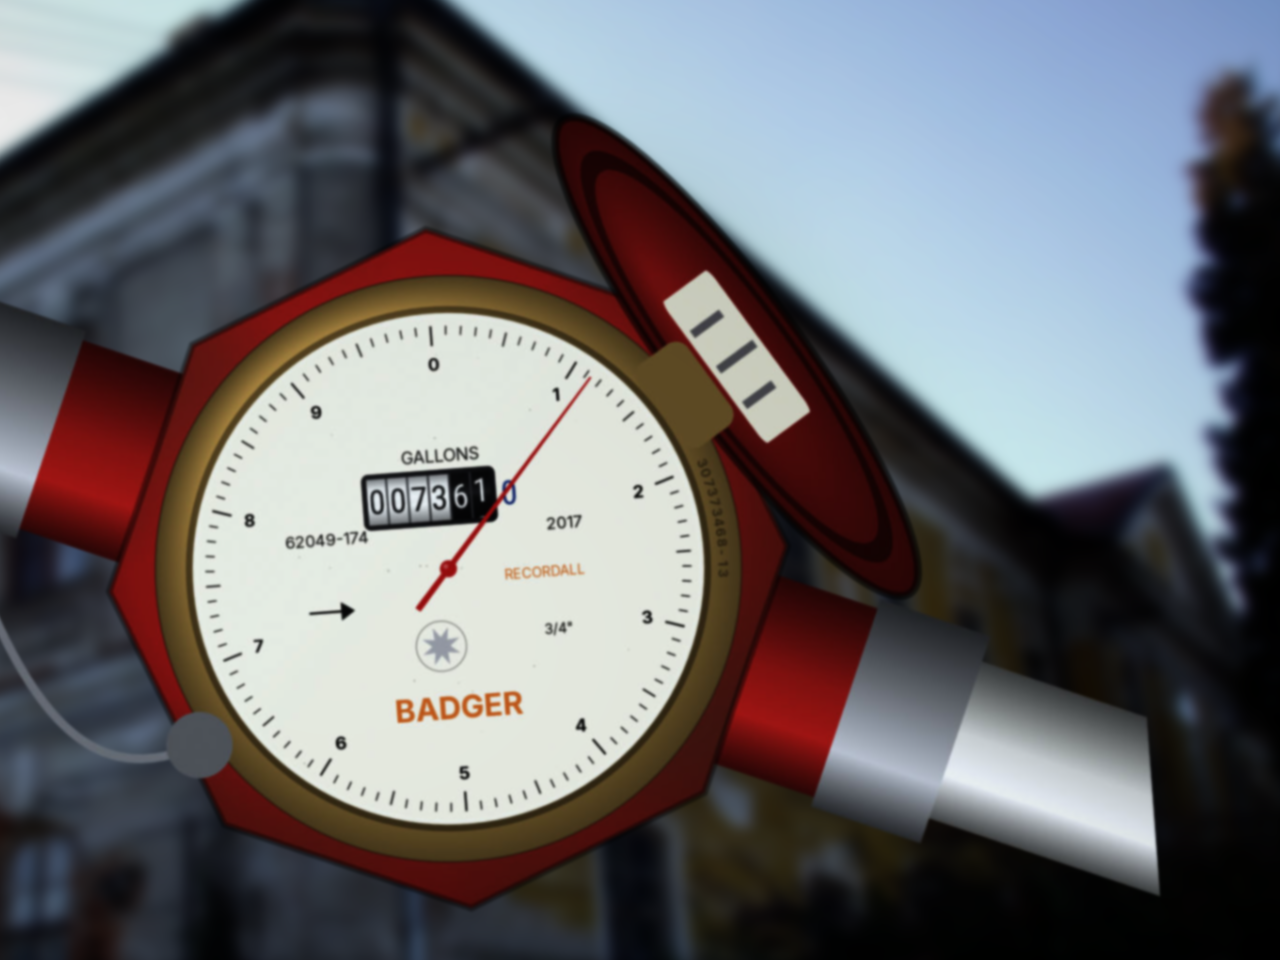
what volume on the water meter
73611.1 gal
